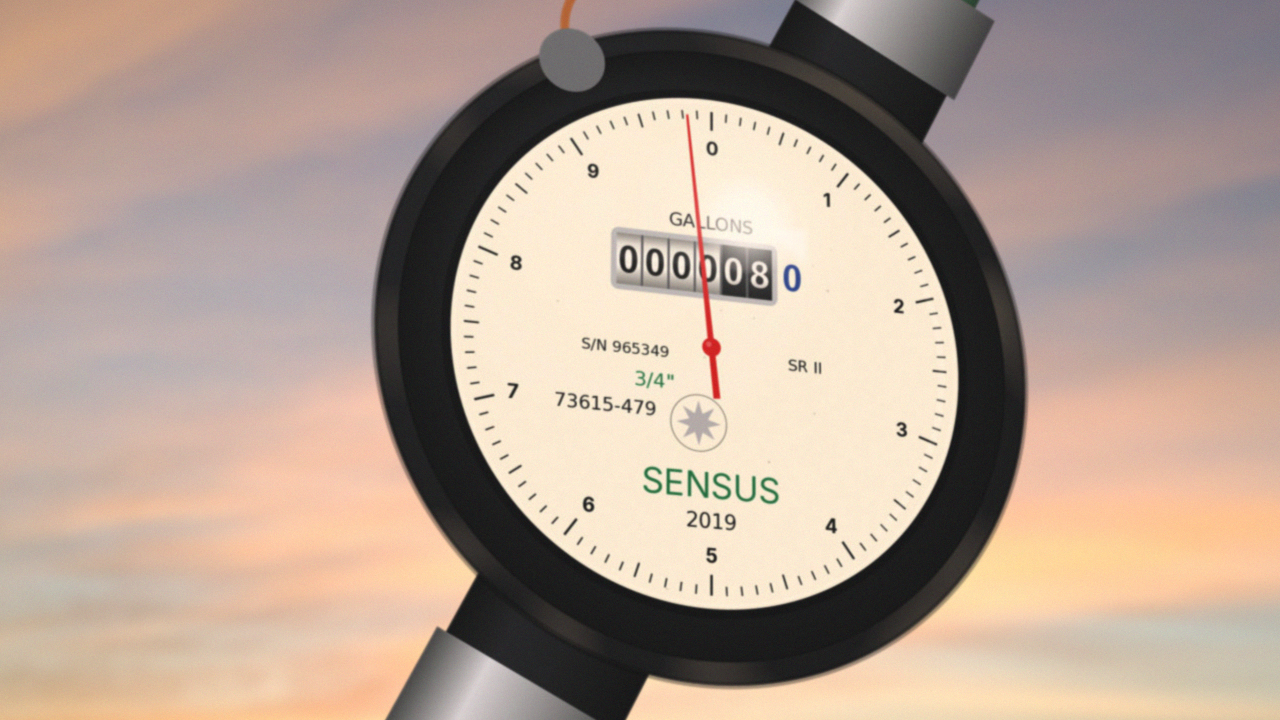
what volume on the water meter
79.8 gal
